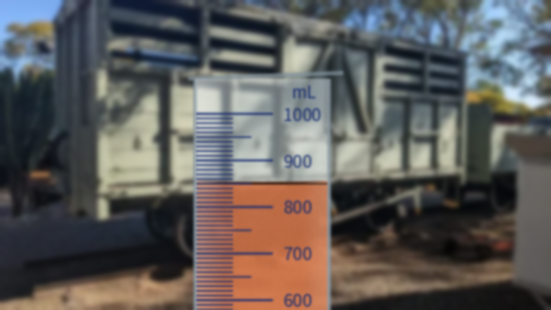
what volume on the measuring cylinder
850 mL
